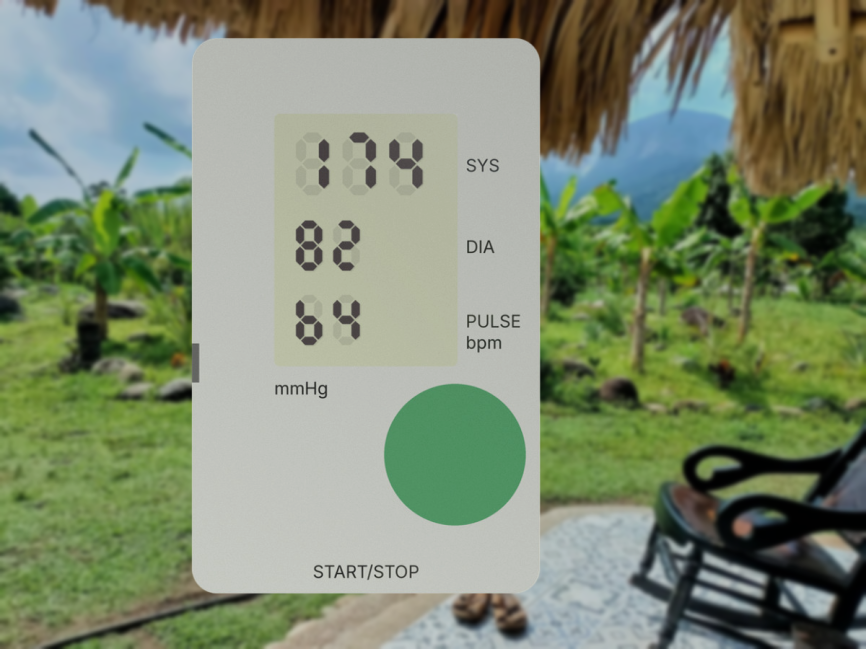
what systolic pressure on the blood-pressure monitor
174 mmHg
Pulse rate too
64 bpm
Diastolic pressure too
82 mmHg
